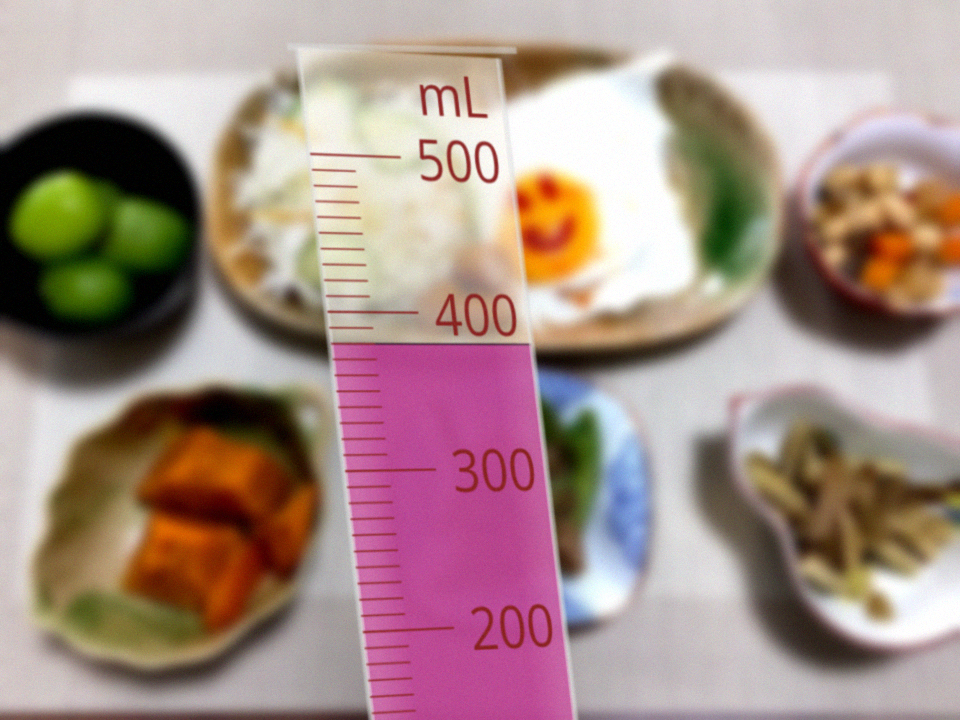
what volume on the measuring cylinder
380 mL
